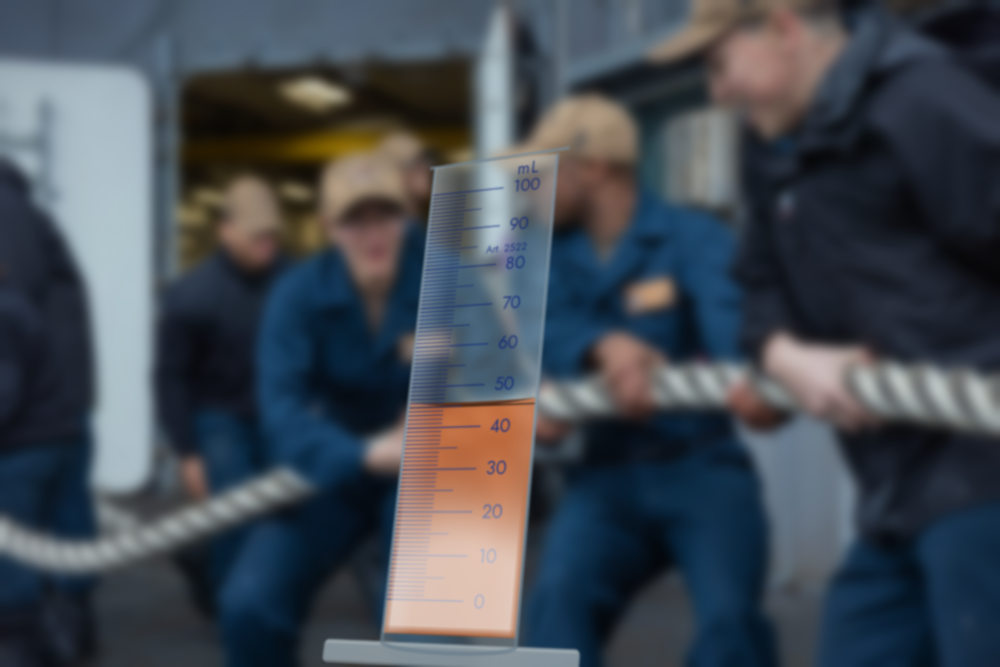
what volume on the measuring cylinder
45 mL
